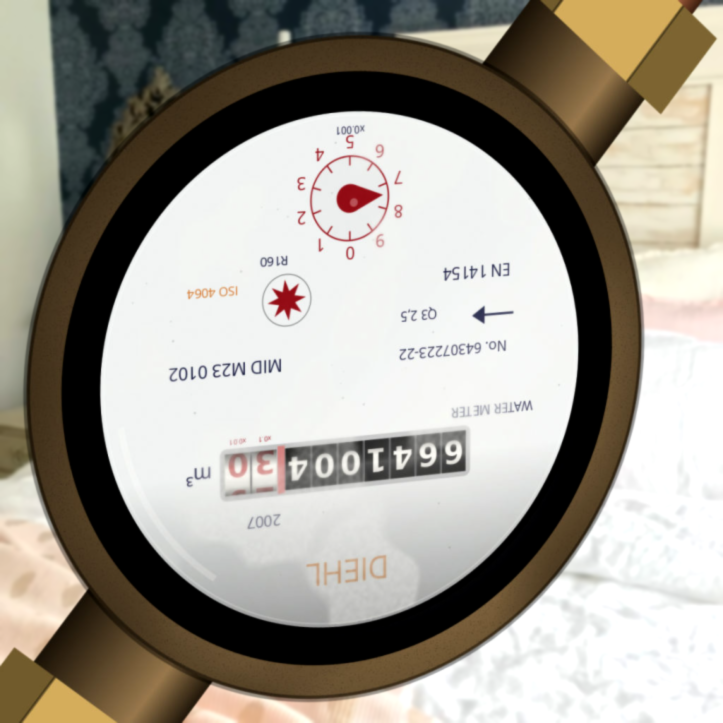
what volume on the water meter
6641004.297 m³
